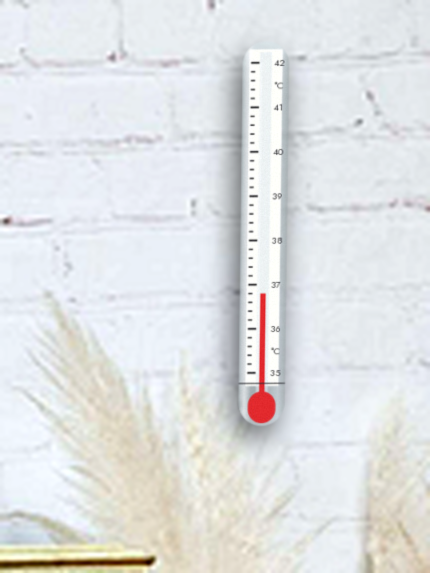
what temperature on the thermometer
36.8 °C
